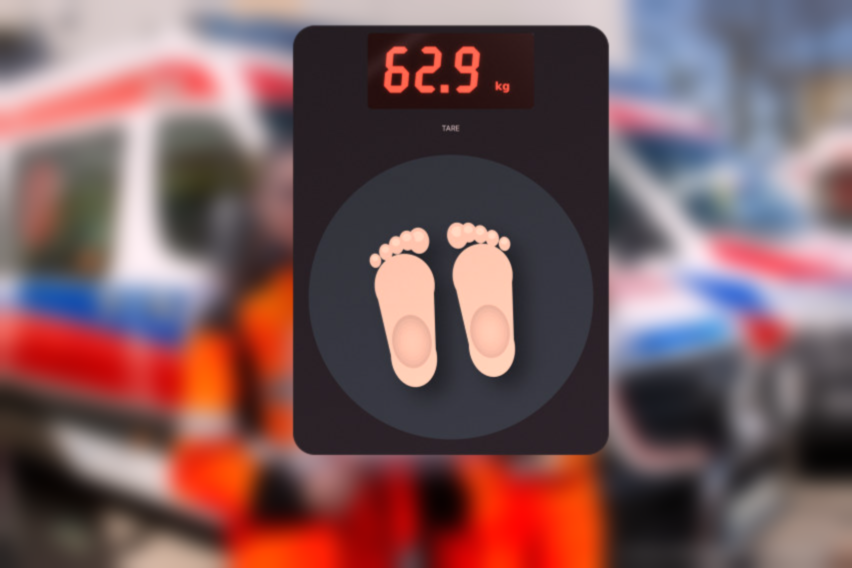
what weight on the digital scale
62.9 kg
